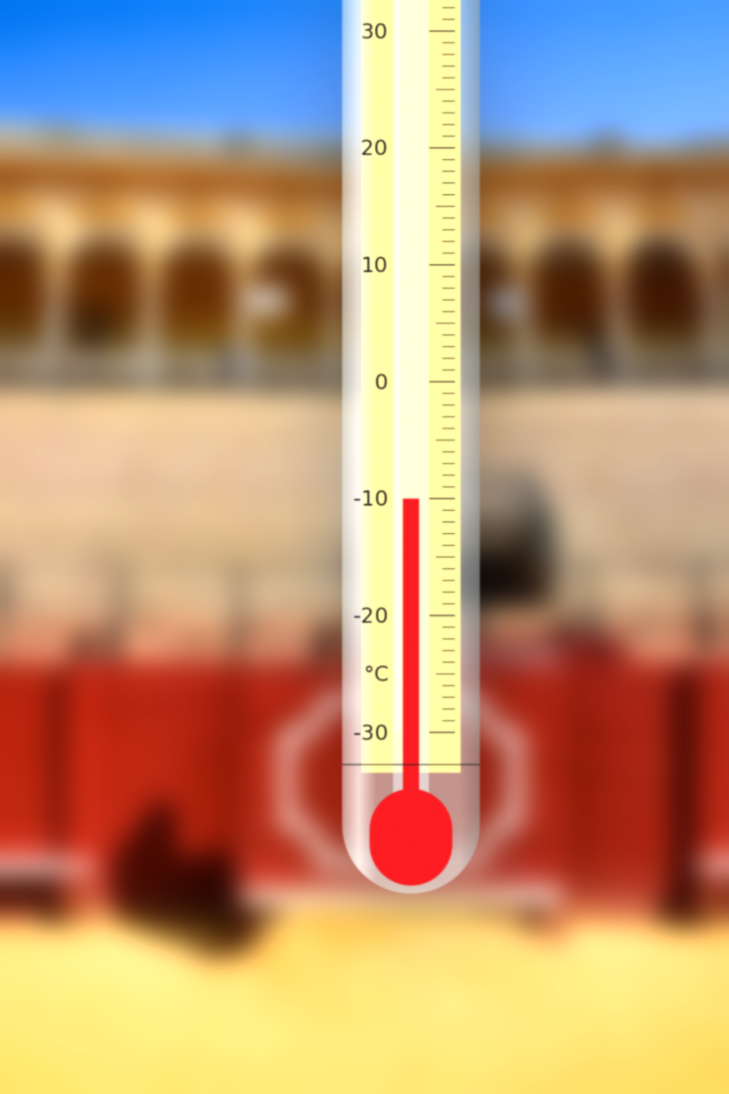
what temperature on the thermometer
-10 °C
